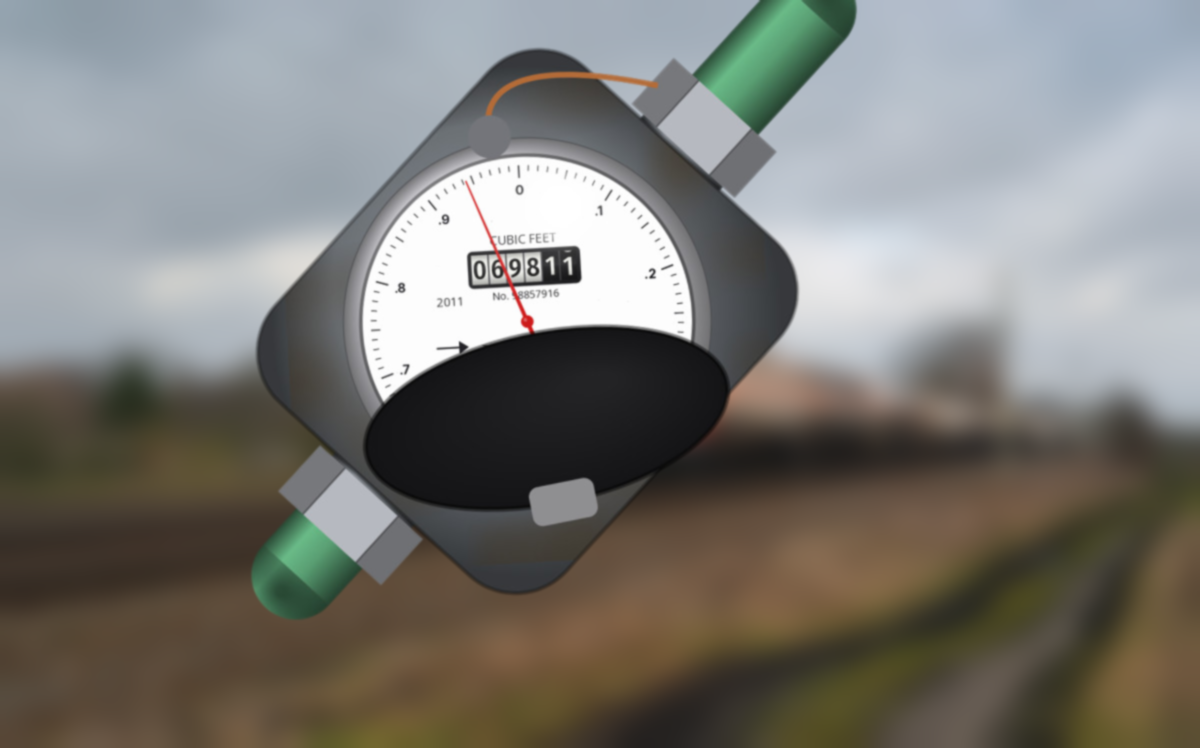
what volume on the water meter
69810.94 ft³
